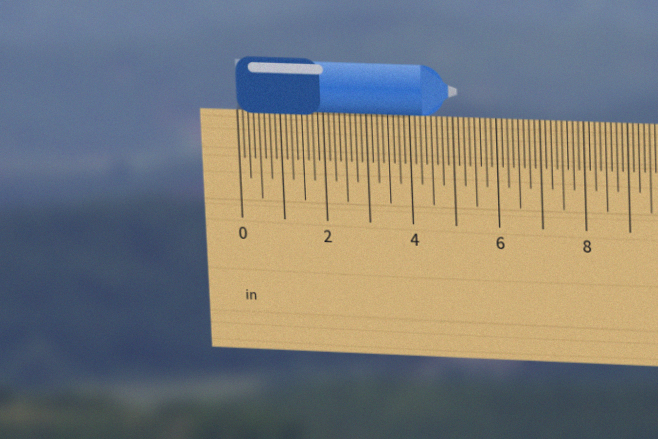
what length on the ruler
5.125 in
